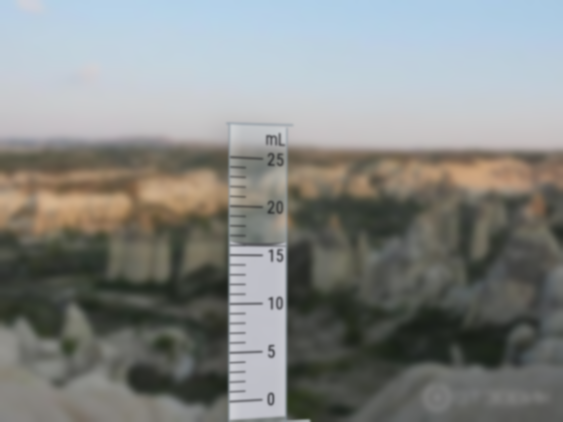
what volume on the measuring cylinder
16 mL
